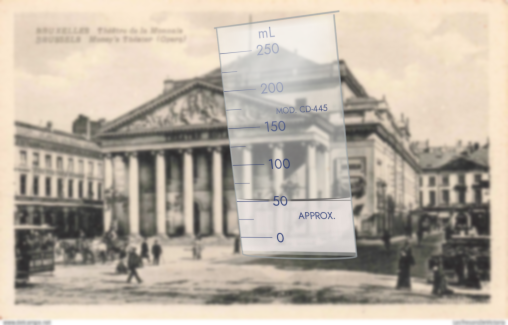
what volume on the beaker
50 mL
